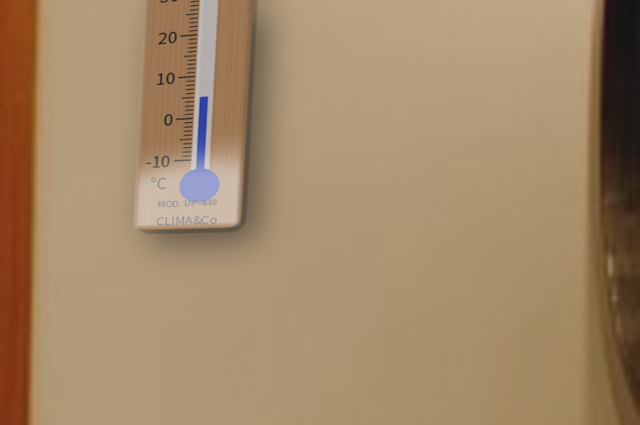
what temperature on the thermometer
5 °C
